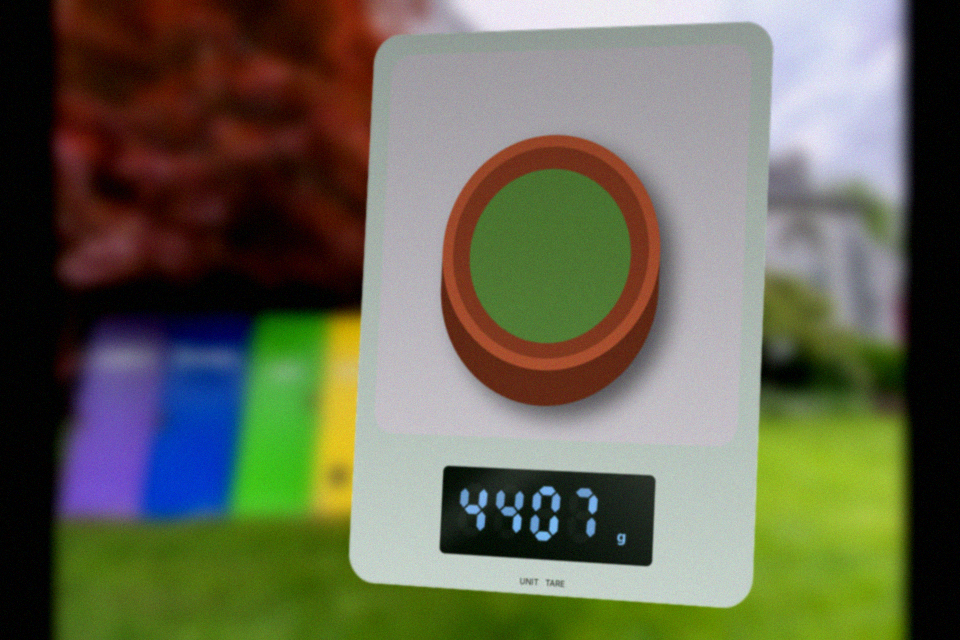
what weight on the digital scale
4407 g
